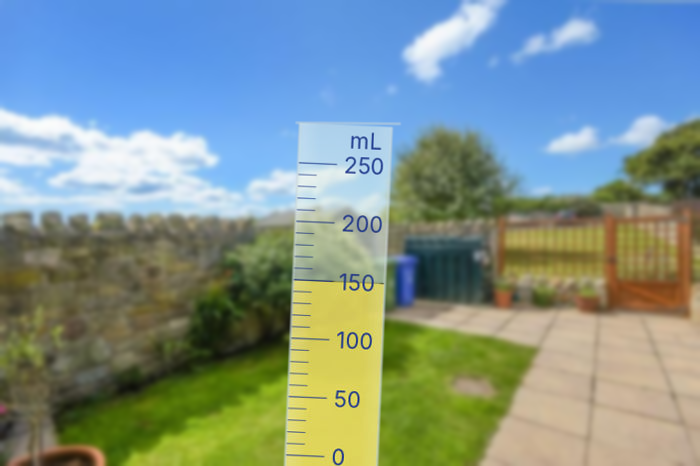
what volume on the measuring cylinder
150 mL
